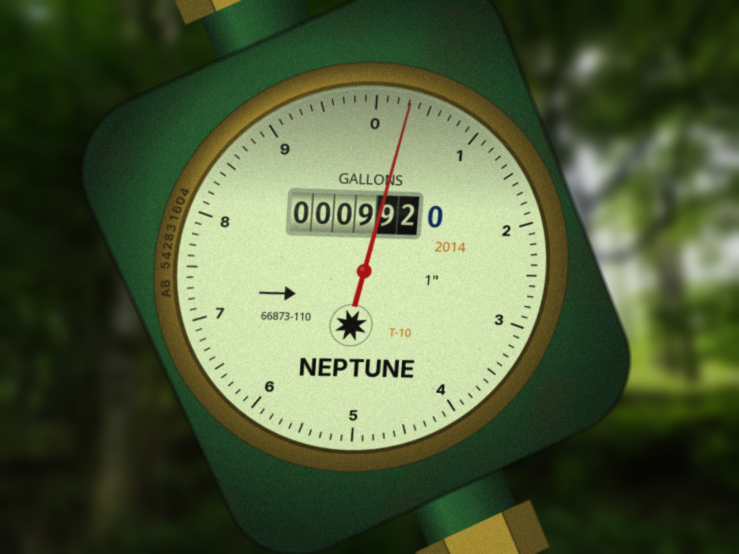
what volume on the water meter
9920.3 gal
